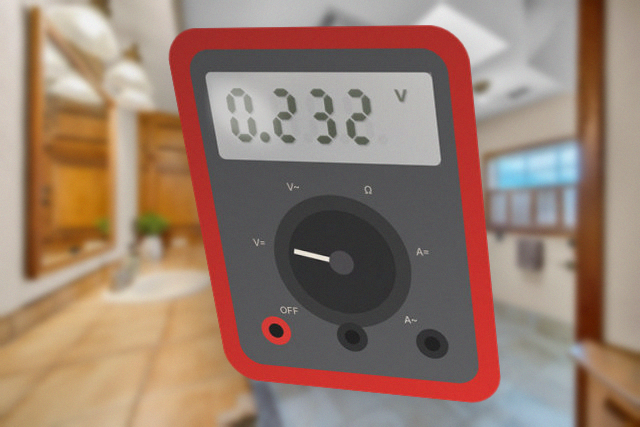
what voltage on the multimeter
0.232 V
